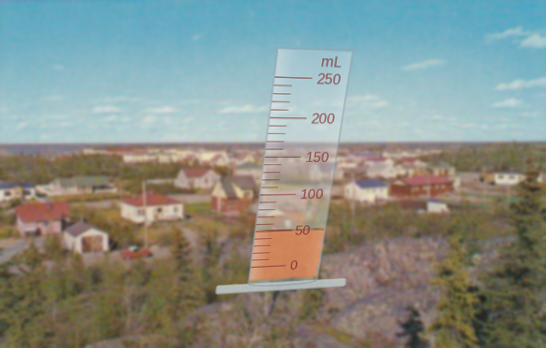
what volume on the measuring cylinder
50 mL
